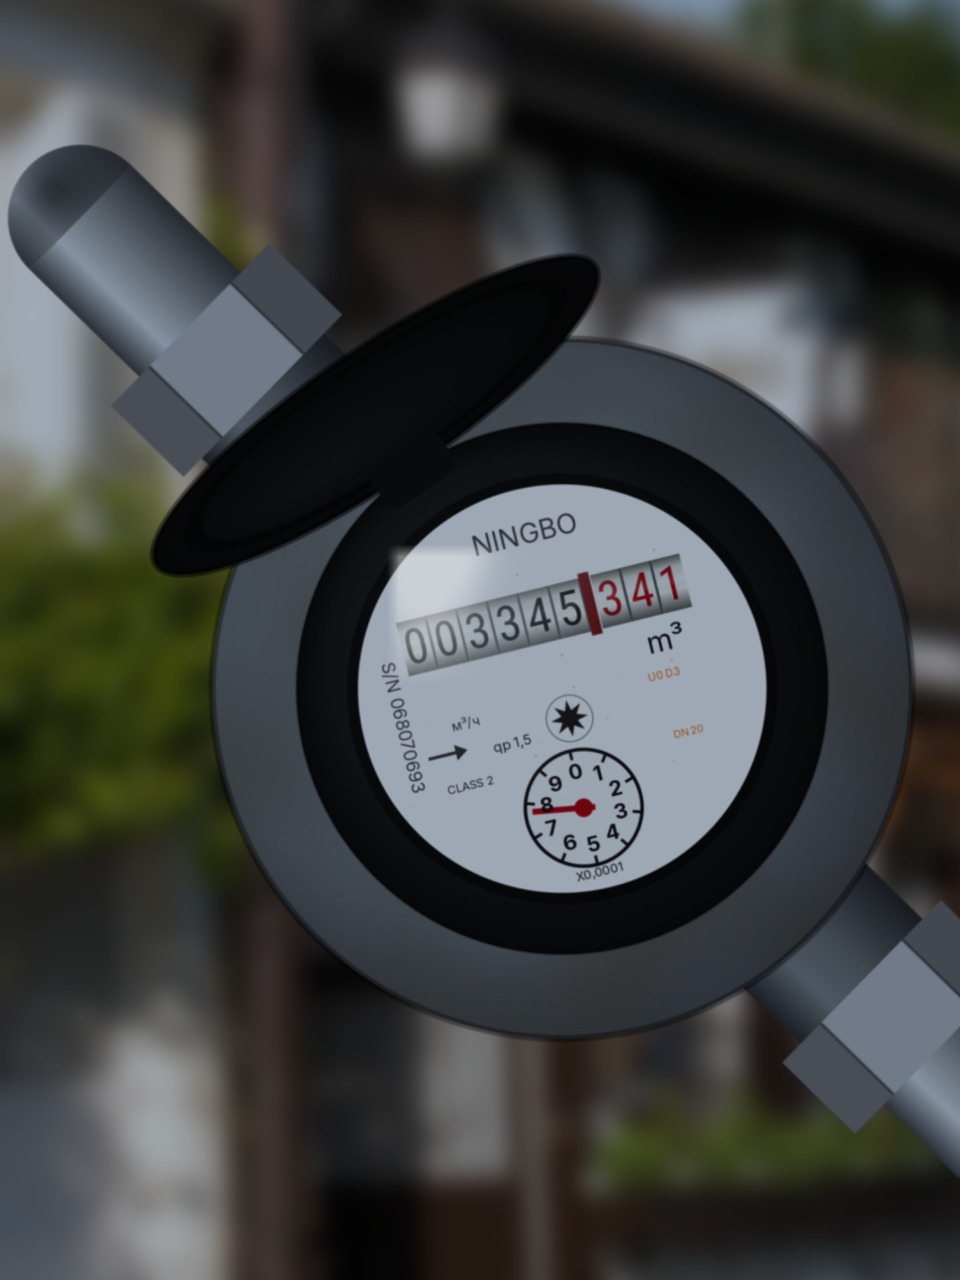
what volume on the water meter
3345.3417 m³
